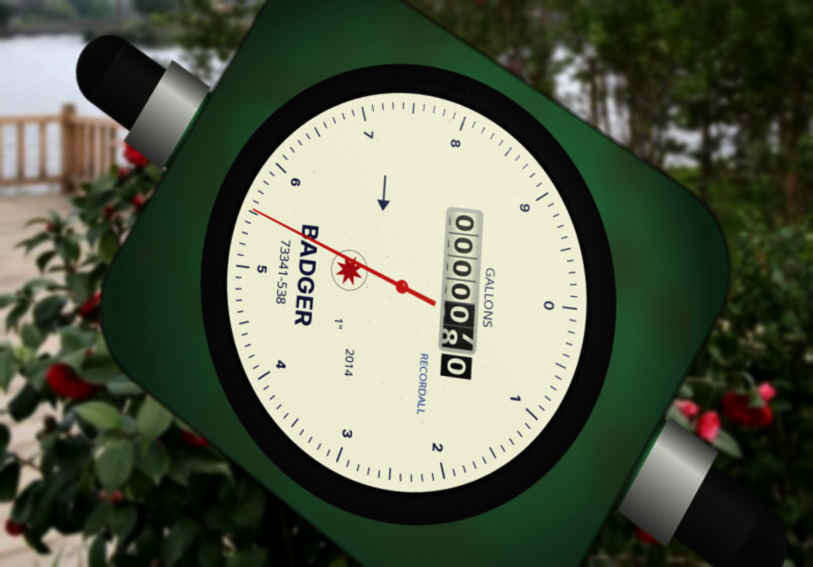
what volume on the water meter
75.5 gal
